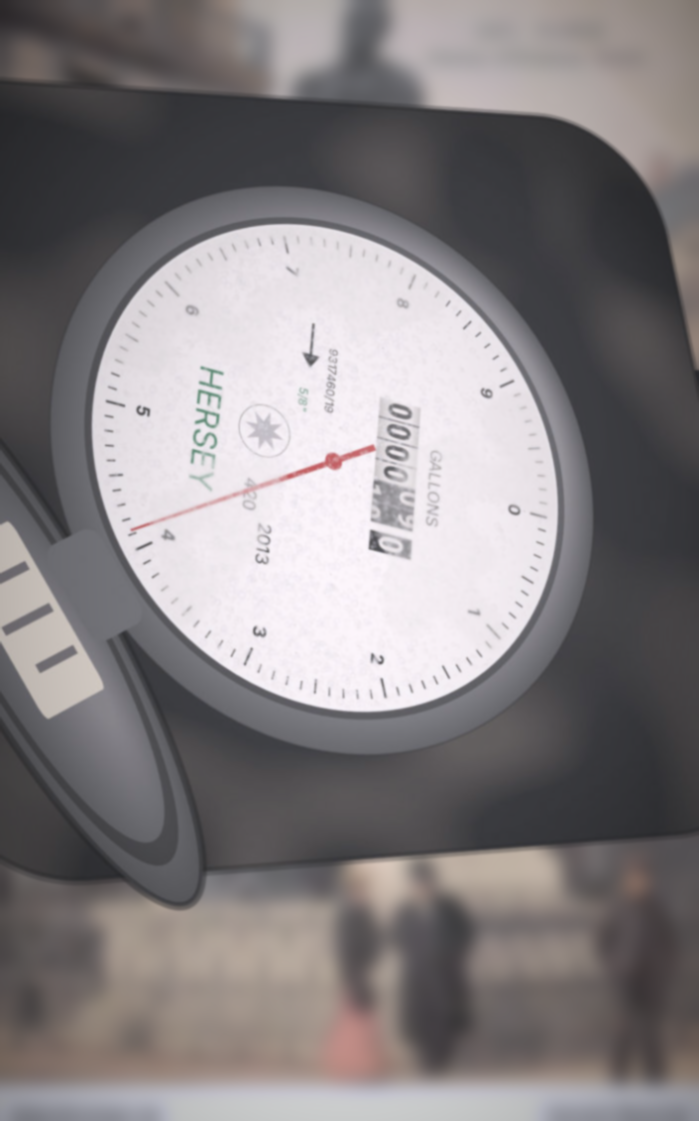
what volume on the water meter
94.1 gal
